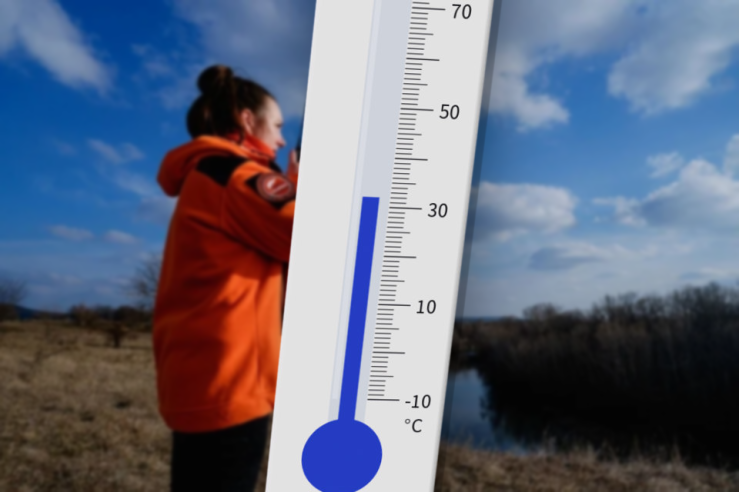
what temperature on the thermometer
32 °C
